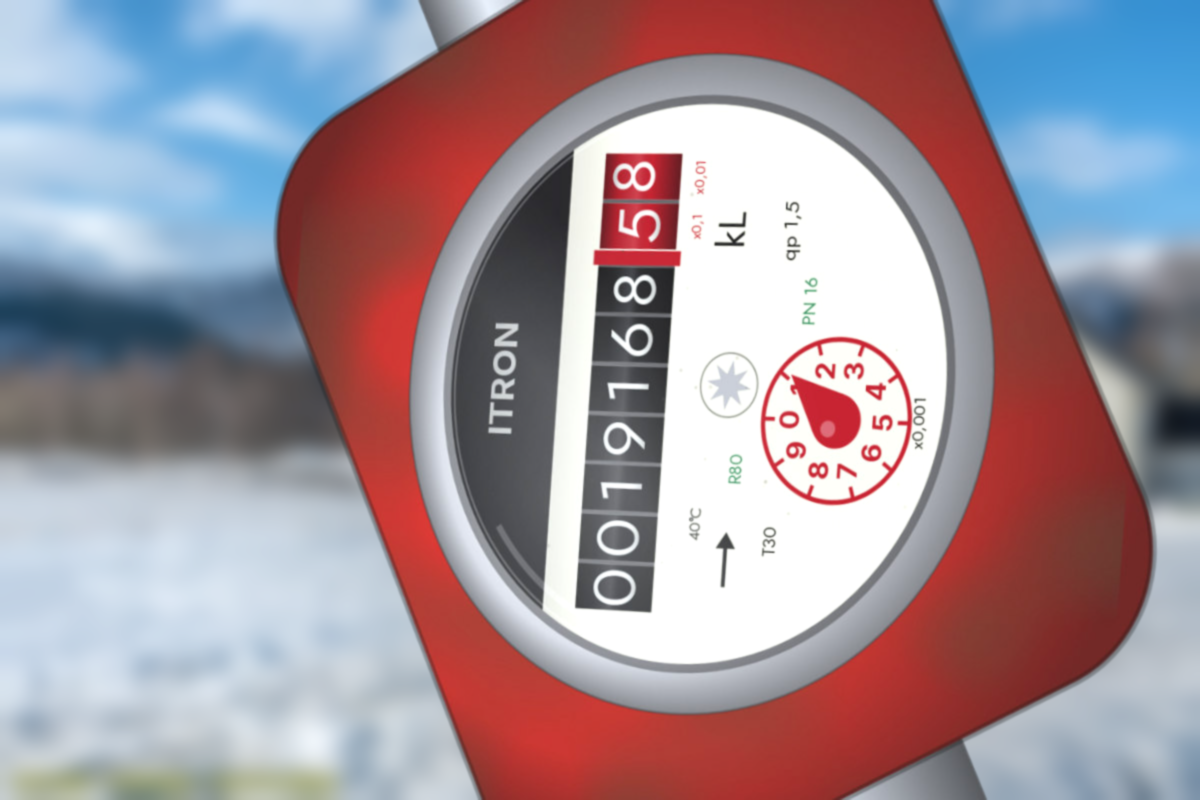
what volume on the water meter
19168.581 kL
